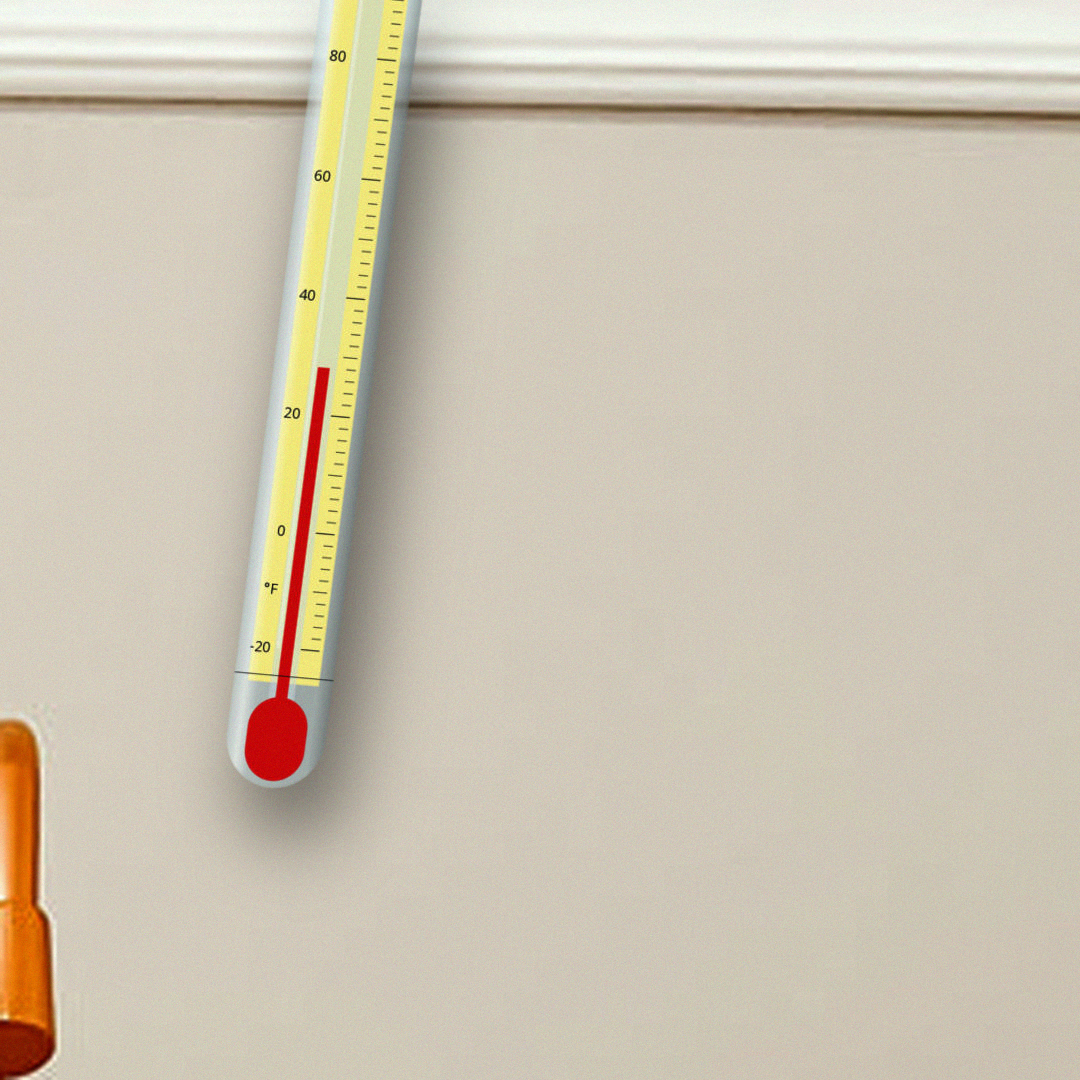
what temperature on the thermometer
28 °F
